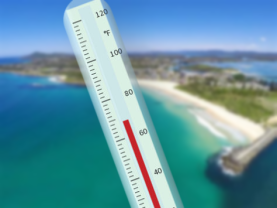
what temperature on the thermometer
68 °F
